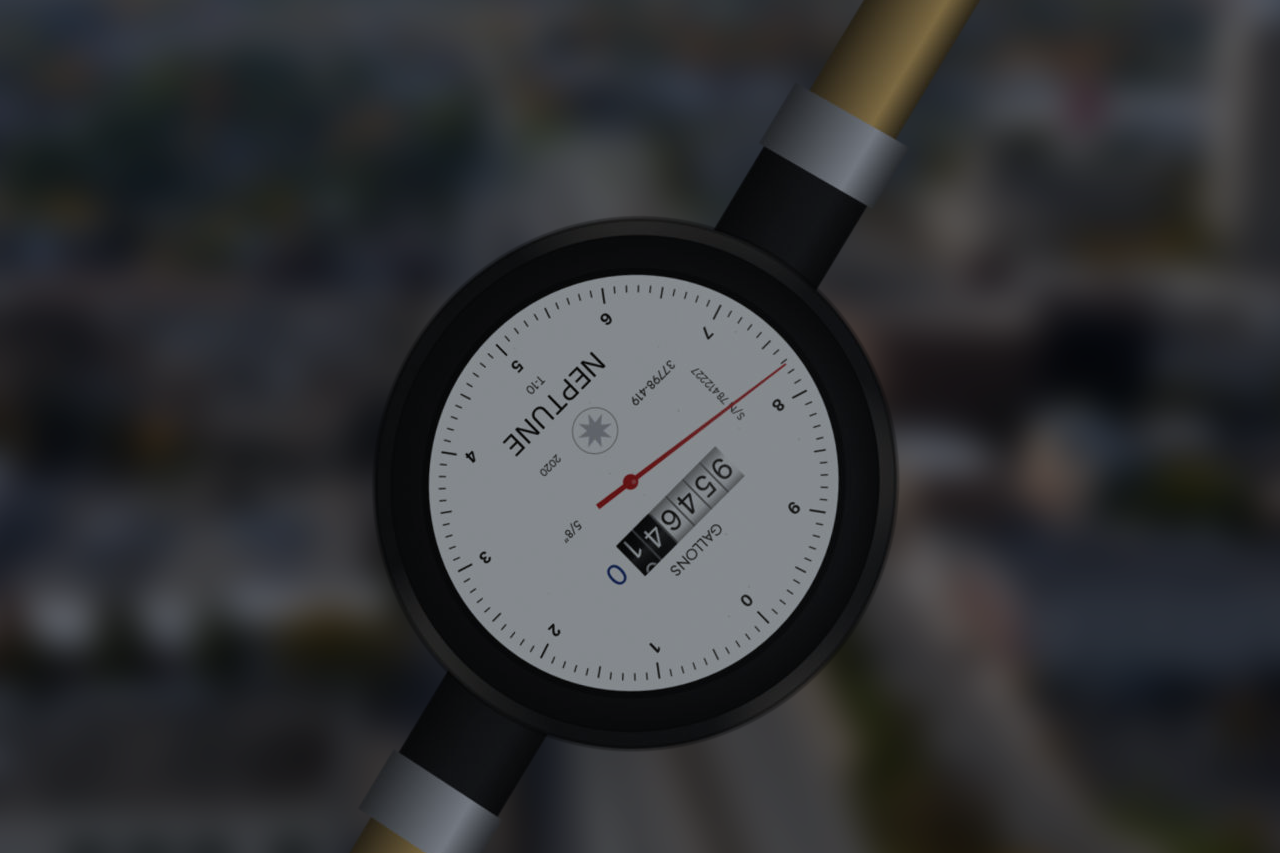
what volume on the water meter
9546407.7 gal
